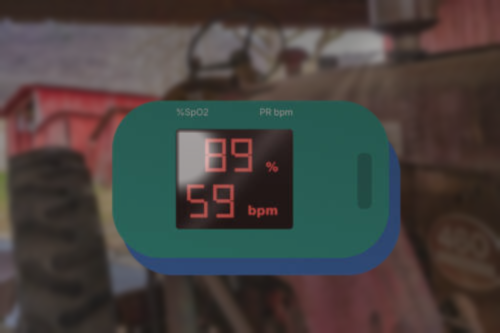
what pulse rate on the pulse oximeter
59 bpm
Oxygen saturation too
89 %
